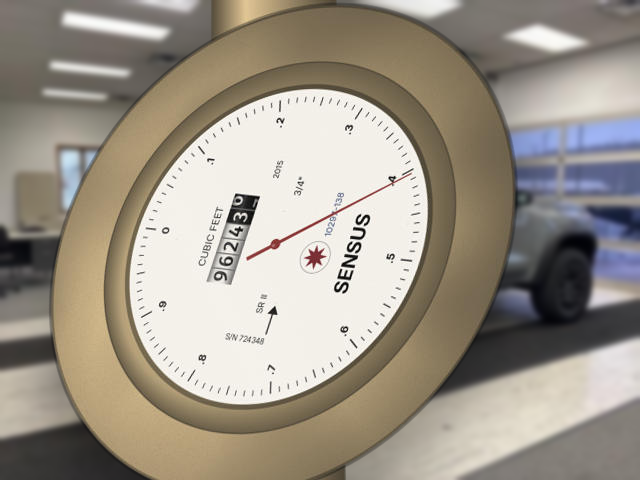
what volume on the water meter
962436.40 ft³
